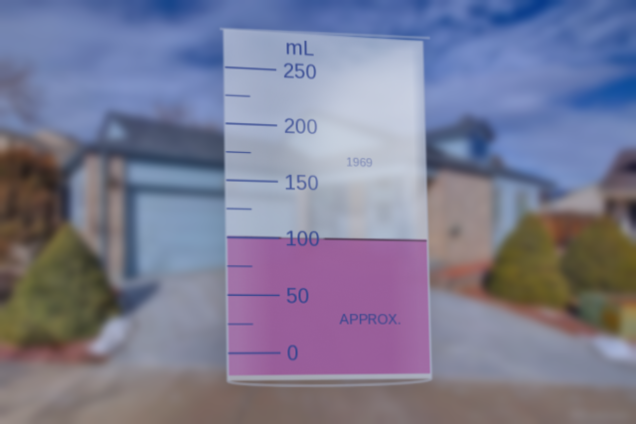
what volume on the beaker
100 mL
